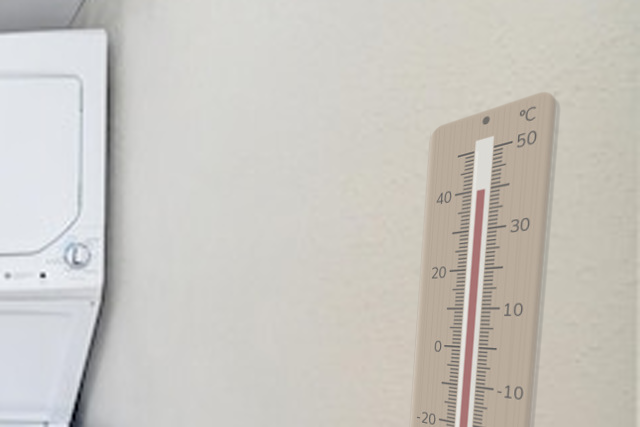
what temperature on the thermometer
40 °C
